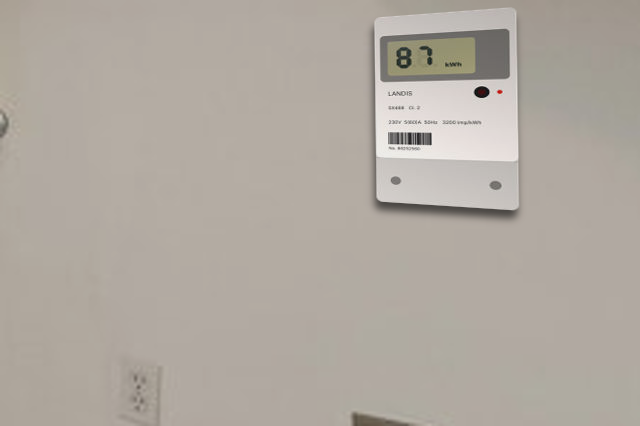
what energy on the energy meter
87 kWh
